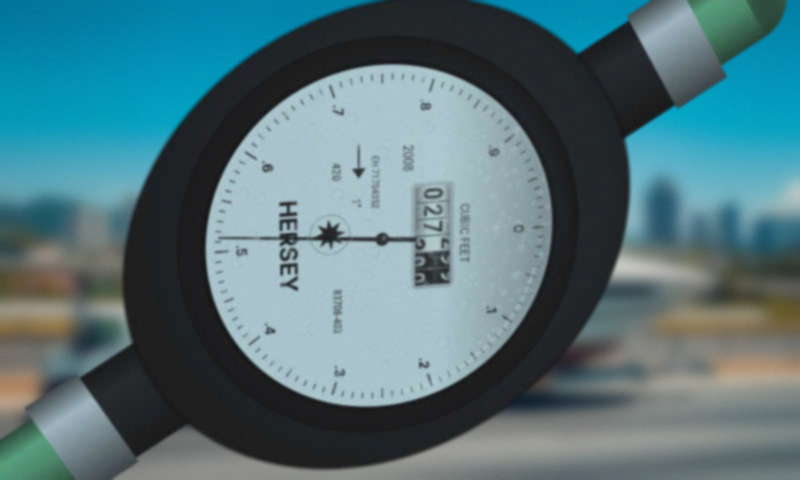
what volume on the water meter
27299.51 ft³
